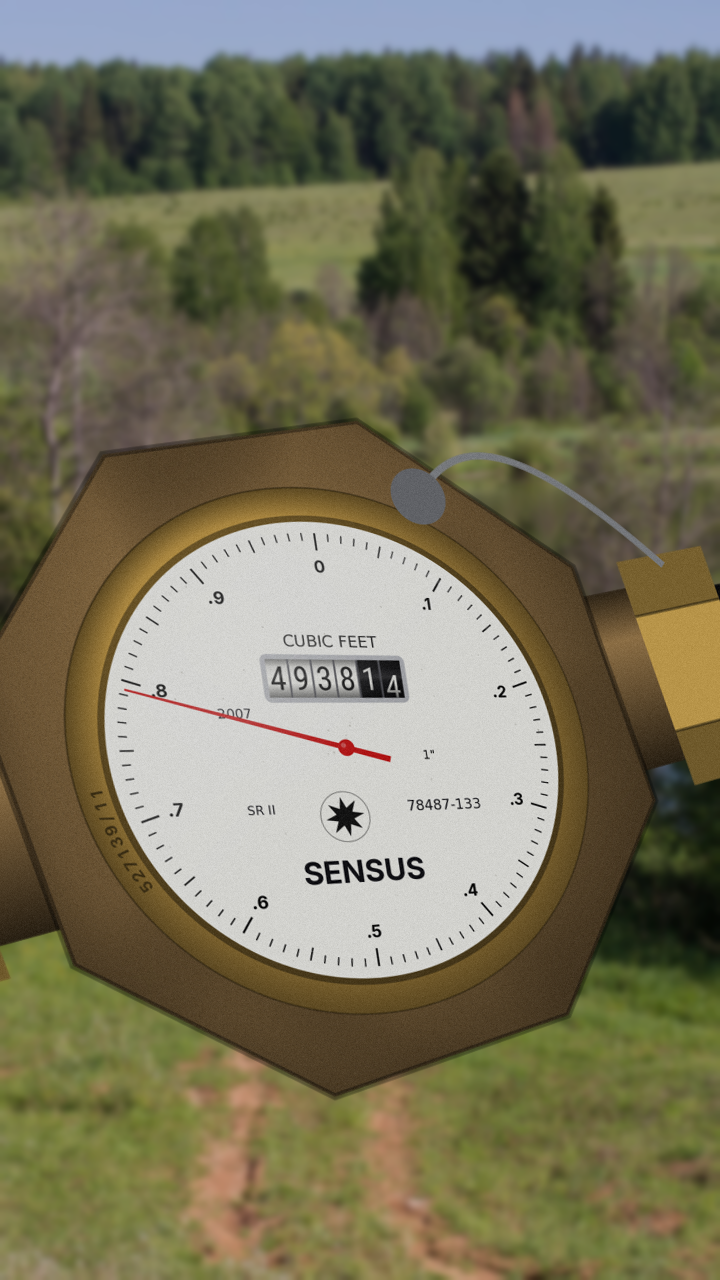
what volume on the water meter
493813.79 ft³
